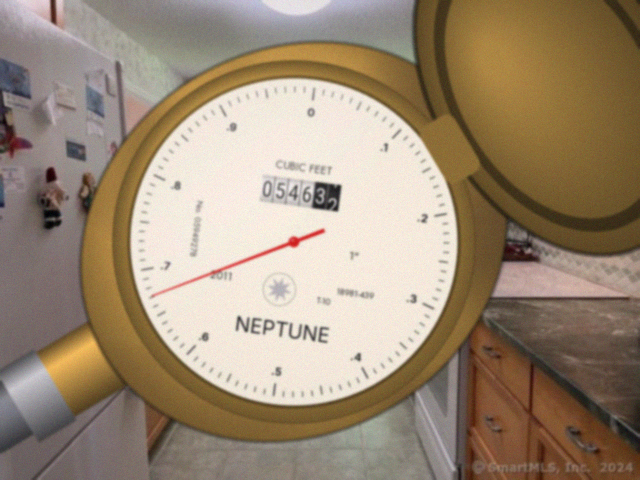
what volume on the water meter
54631.67 ft³
